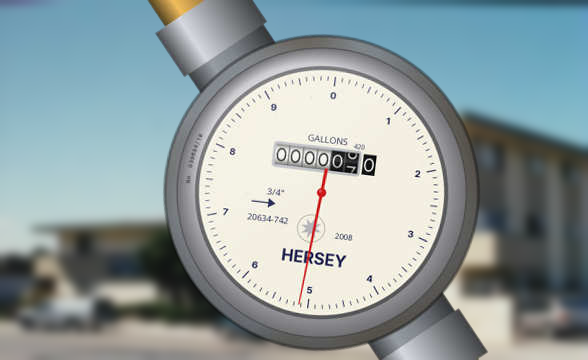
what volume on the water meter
65.1 gal
